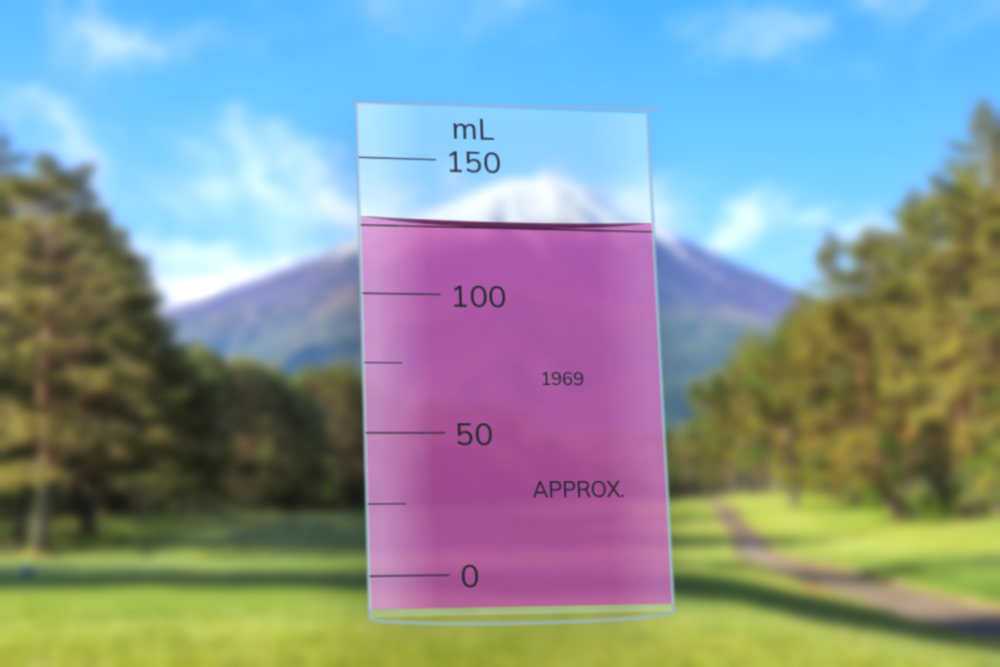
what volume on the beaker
125 mL
